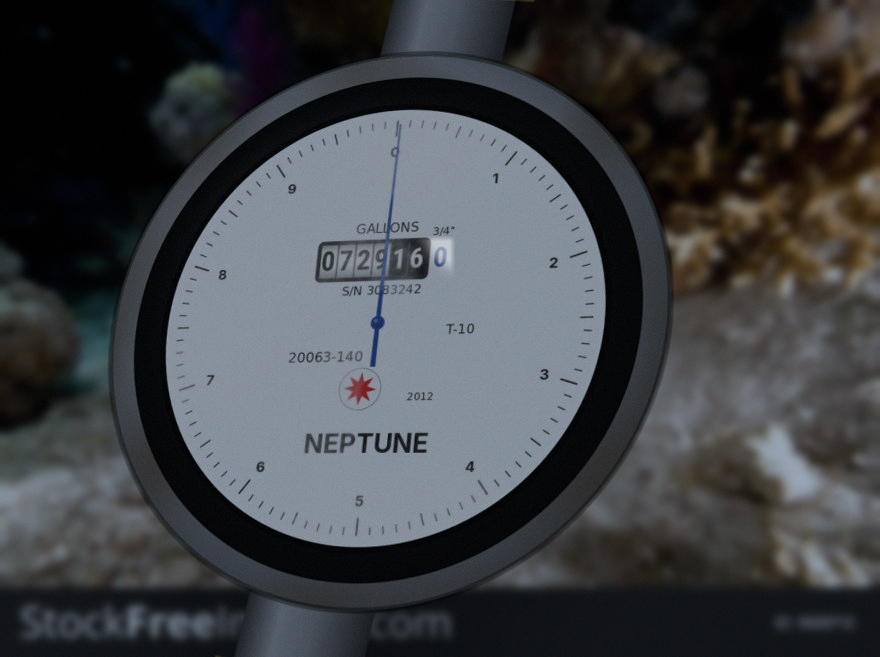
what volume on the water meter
729160.0 gal
